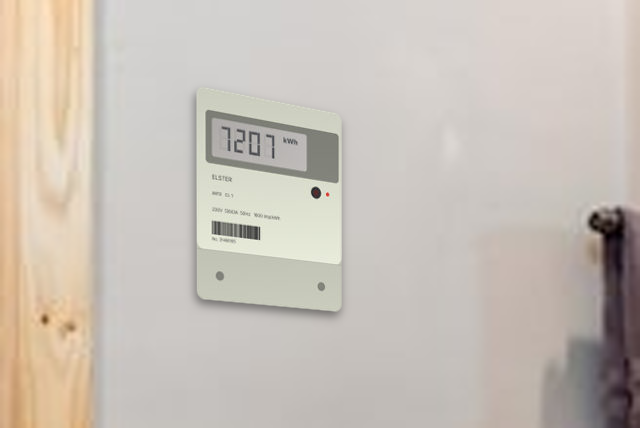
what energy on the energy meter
7207 kWh
